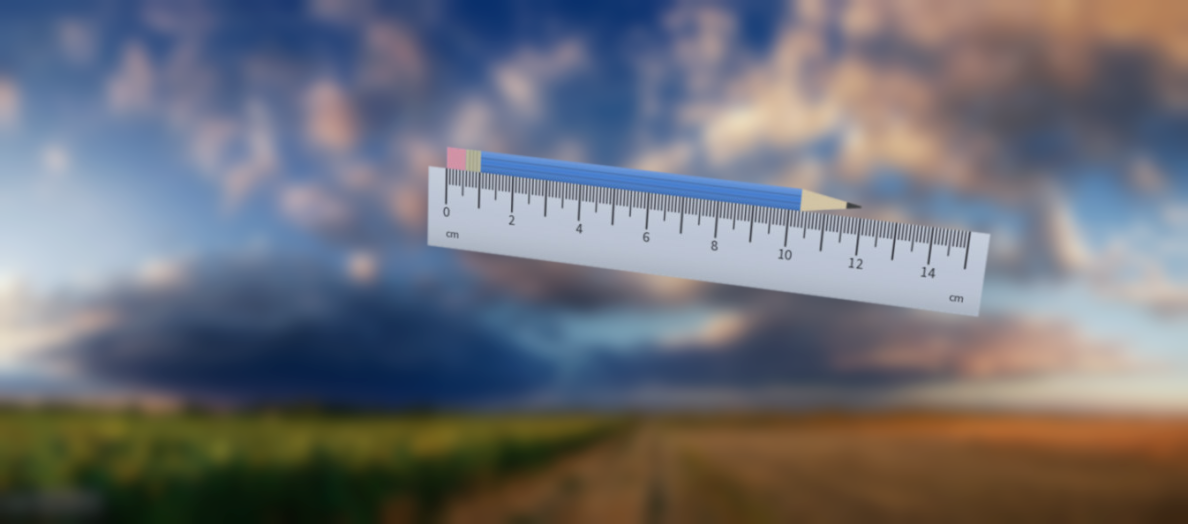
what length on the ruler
12 cm
